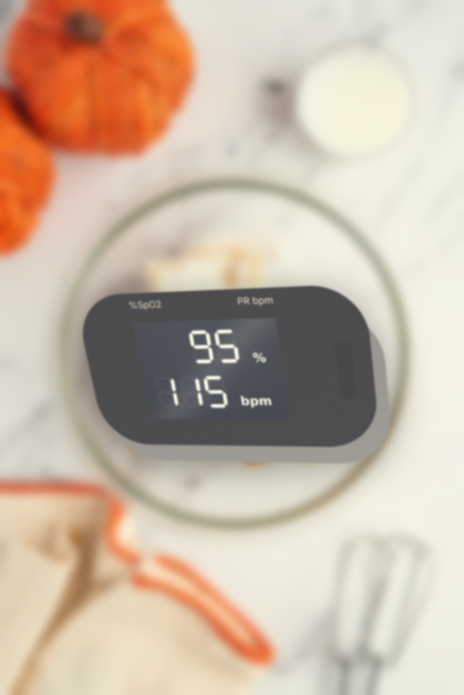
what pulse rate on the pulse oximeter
115 bpm
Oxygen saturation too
95 %
